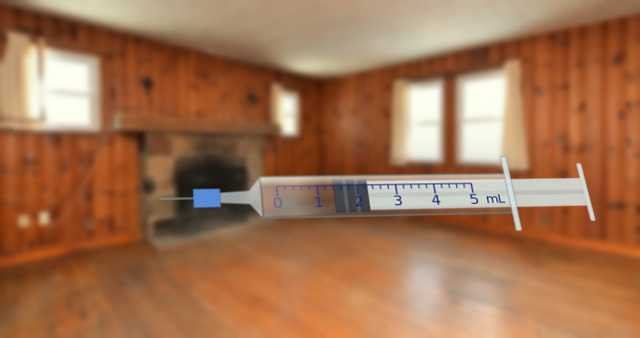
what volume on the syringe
1.4 mL
